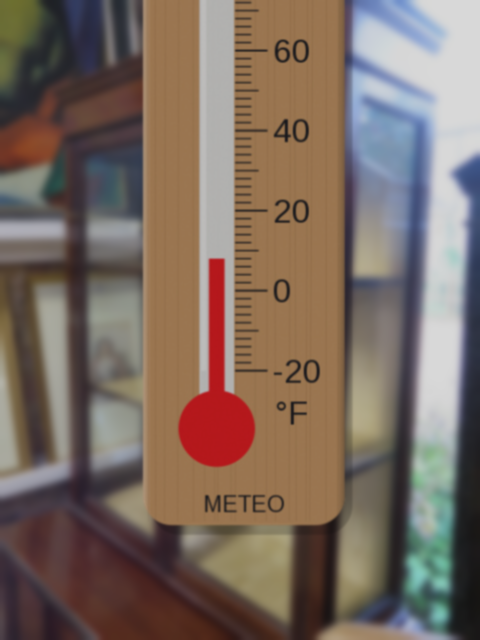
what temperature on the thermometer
8 °F
